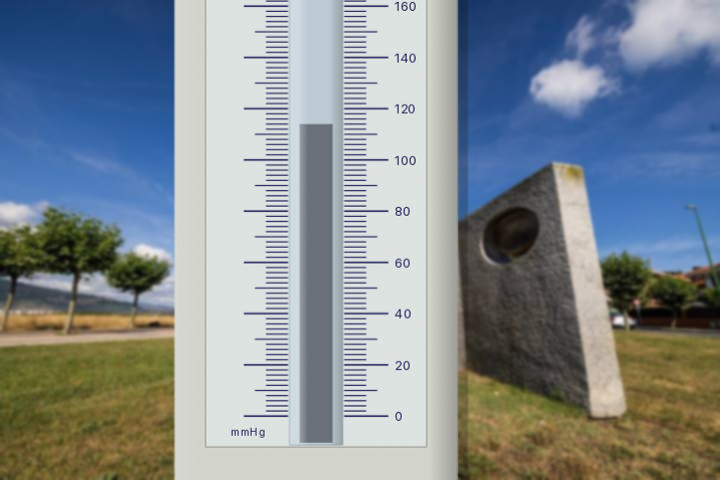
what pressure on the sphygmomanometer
114 mmHg
